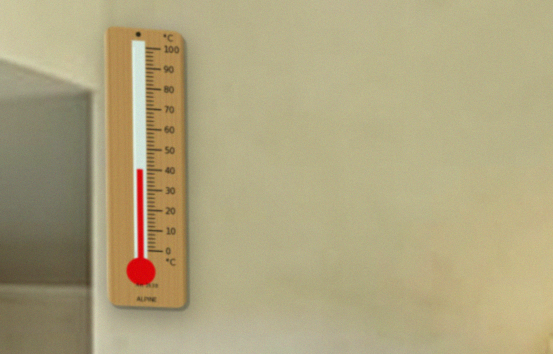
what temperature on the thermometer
40 °C
